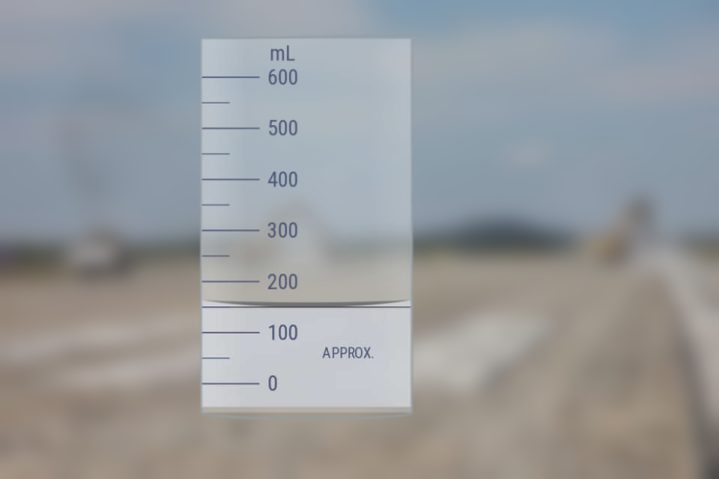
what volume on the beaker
150 mL
